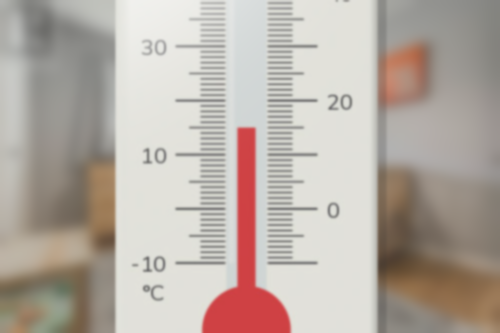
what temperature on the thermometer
15 °C
